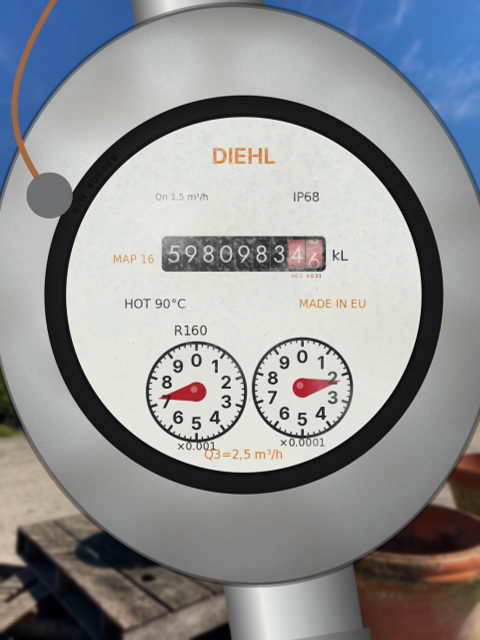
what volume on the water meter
5980983.4572 kL
